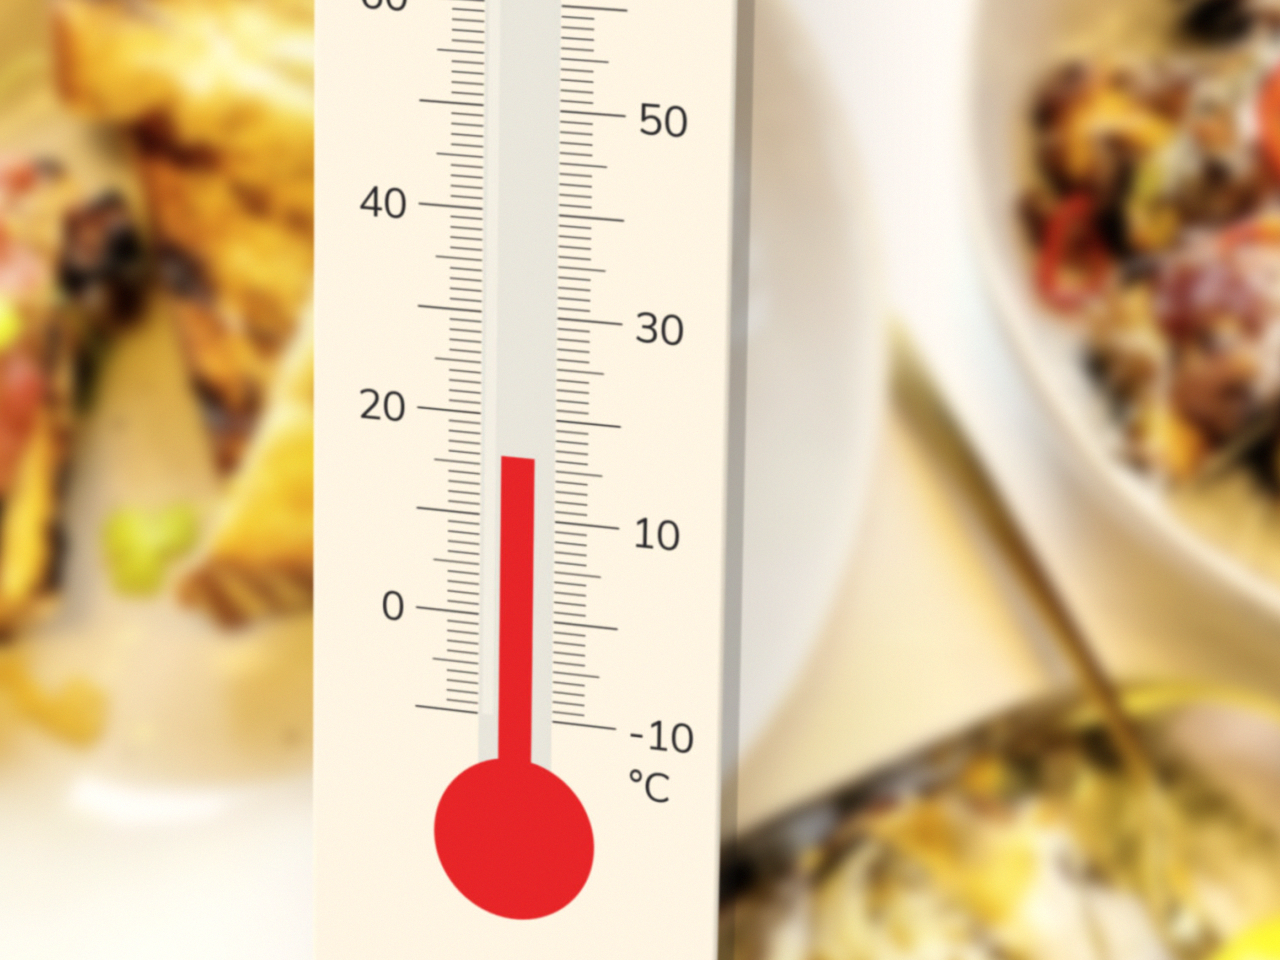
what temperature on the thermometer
16 °C
